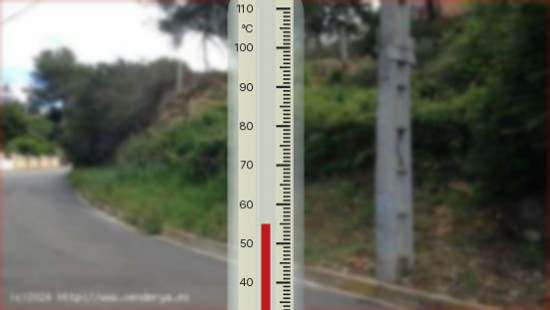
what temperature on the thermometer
55 °C
